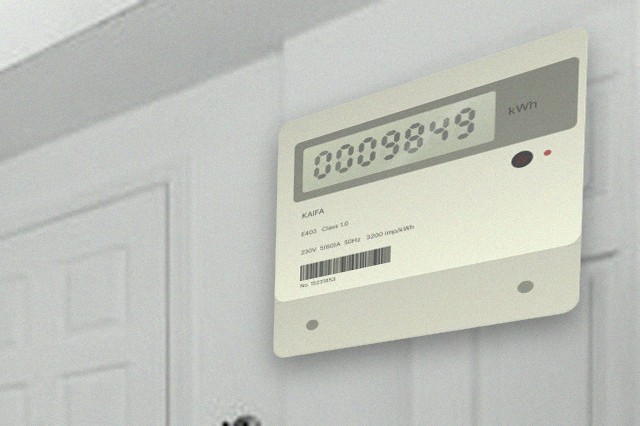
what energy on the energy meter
9849 kWh
